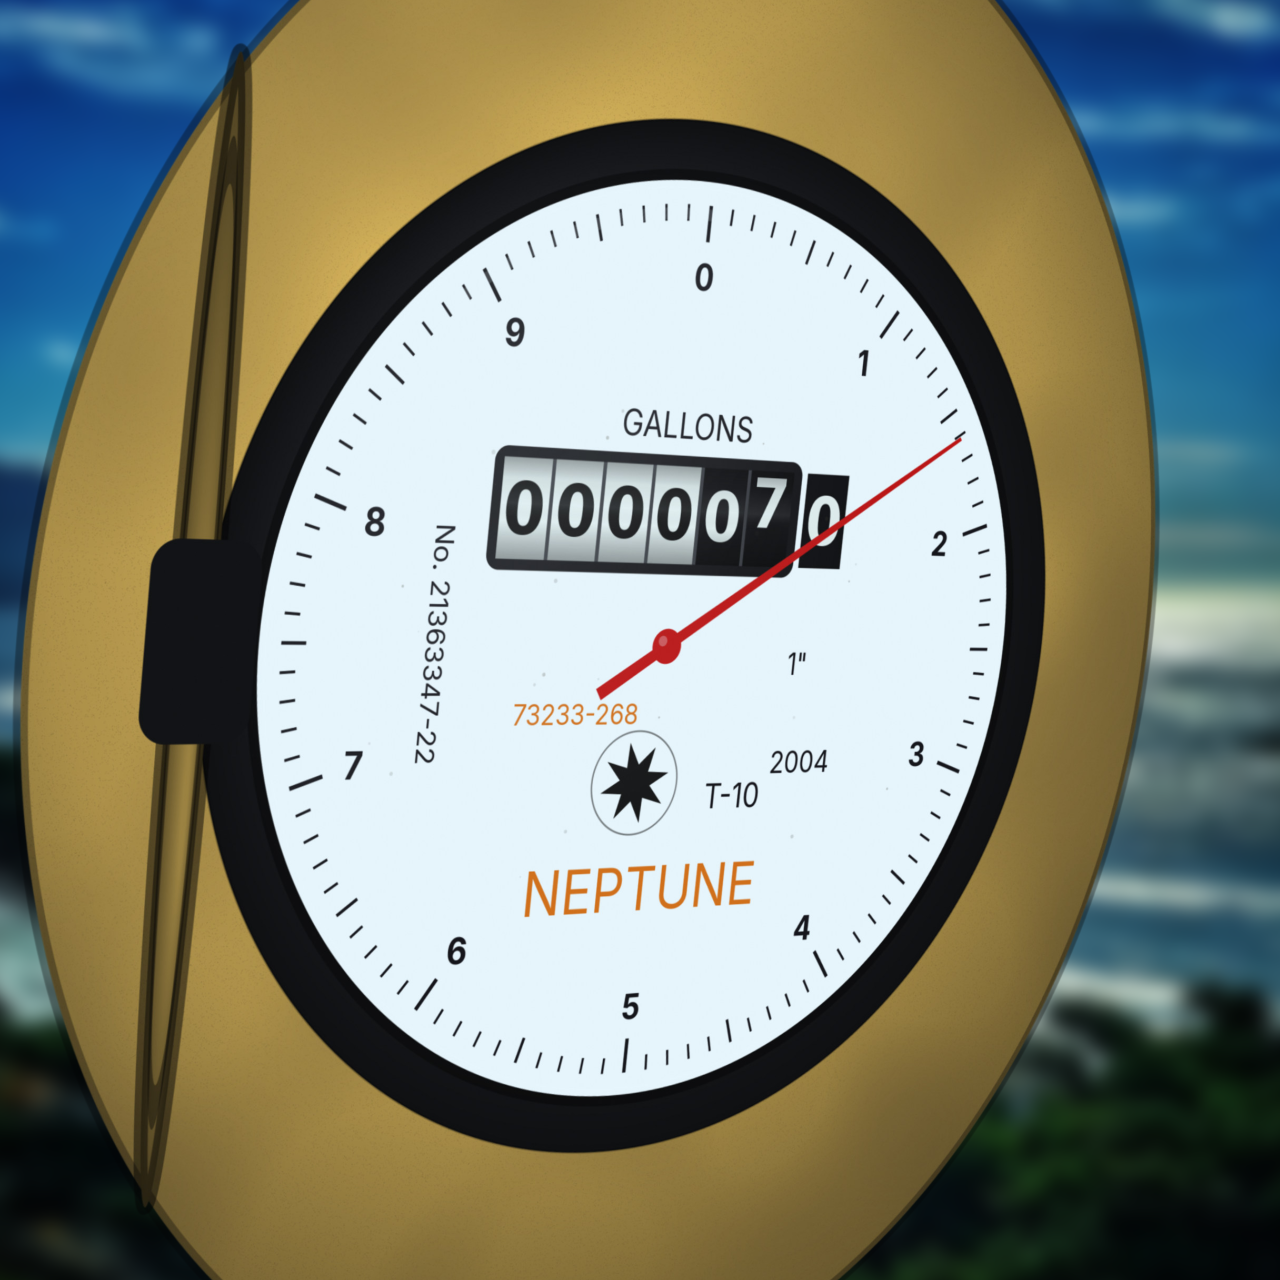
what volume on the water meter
71.6 gal
